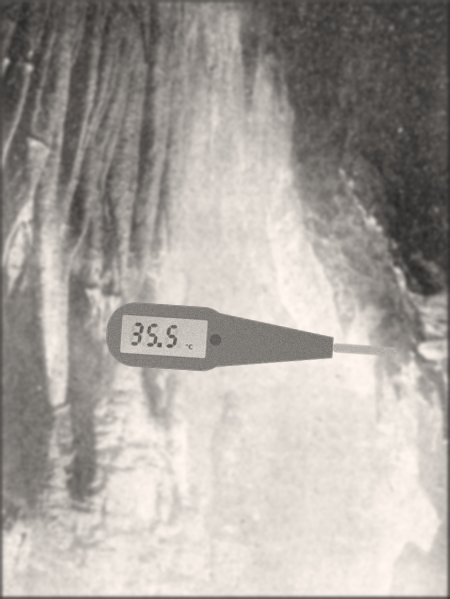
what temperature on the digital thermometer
35.5 °C
